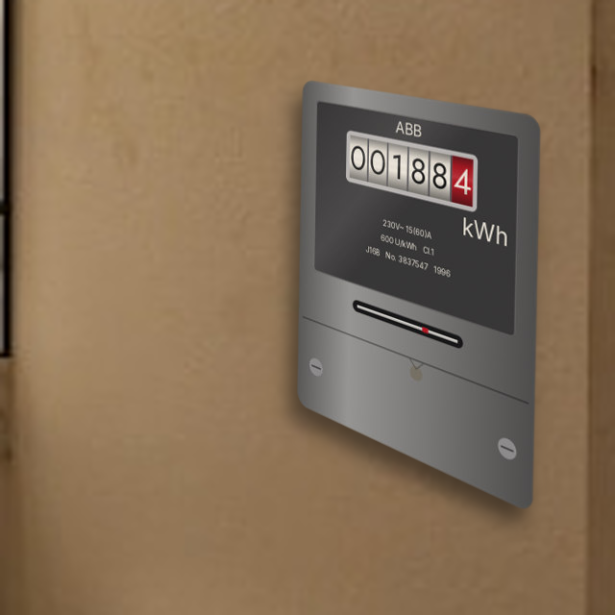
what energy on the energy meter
188.4 kWh
